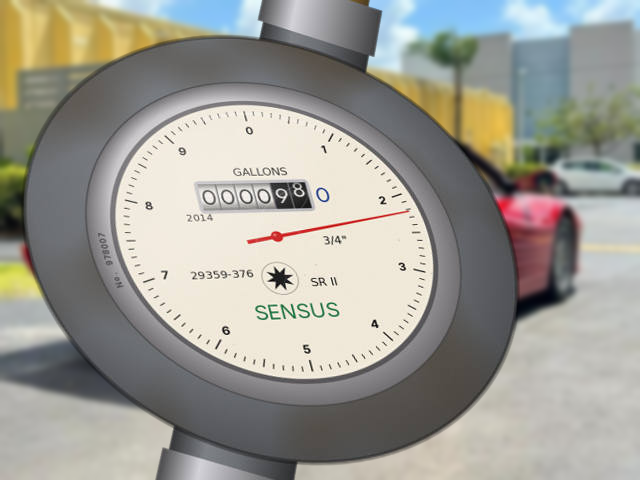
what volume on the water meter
982.2 gal
